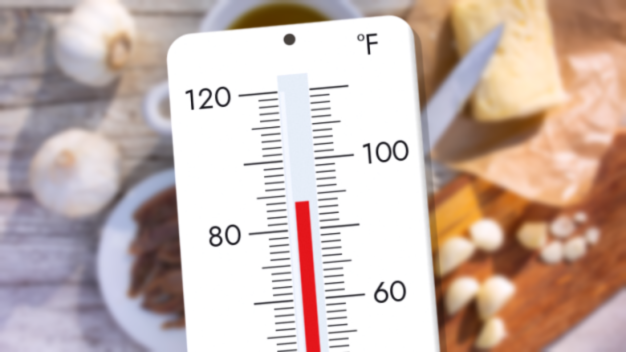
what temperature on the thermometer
88 °F
